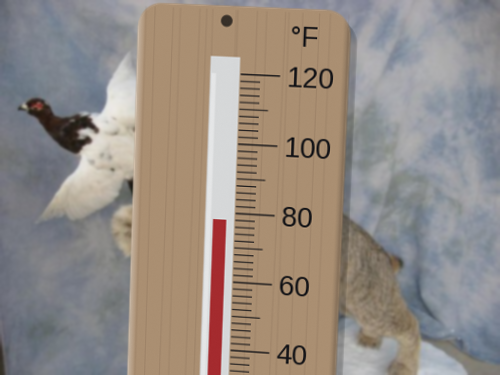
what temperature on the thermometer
78 °F
